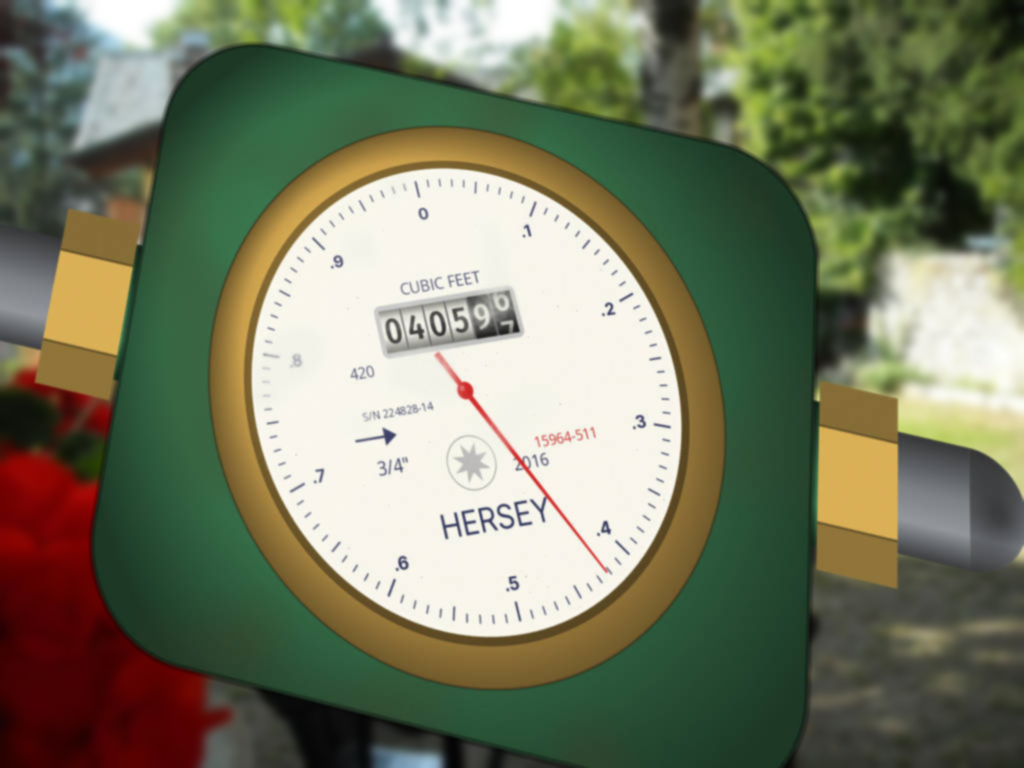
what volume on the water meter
40596.42 ft³
